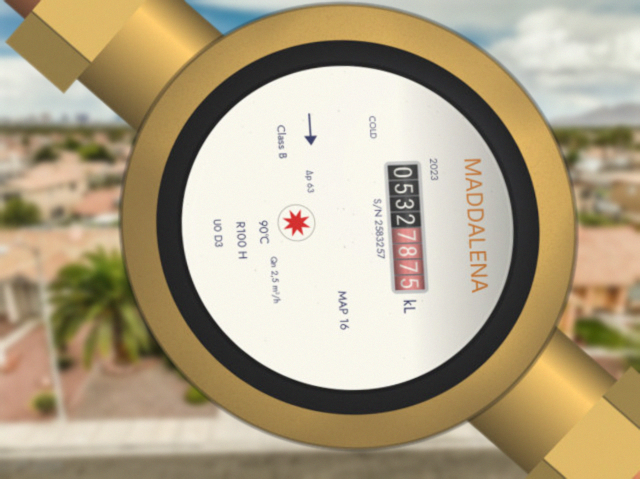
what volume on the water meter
532.7875 kL
